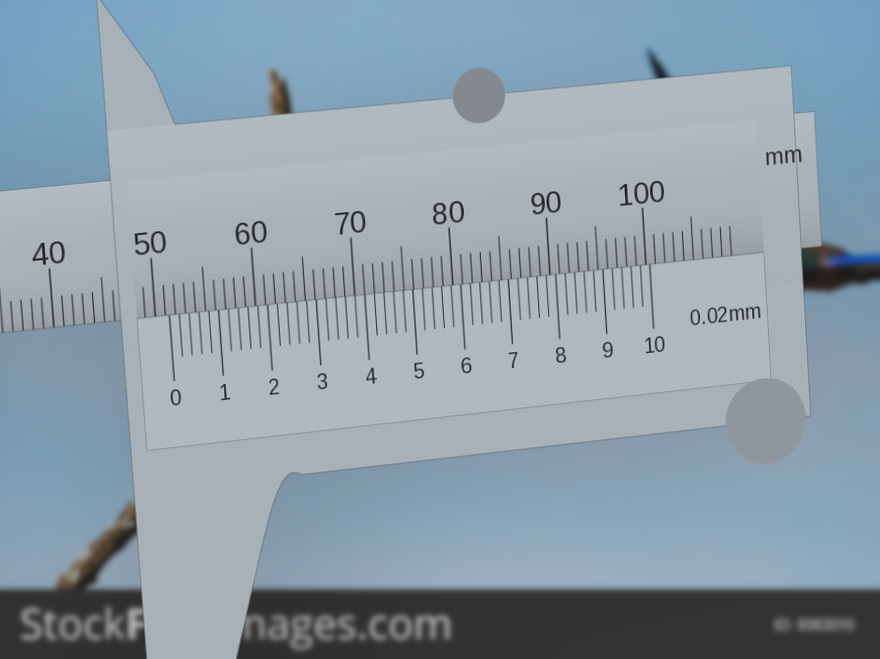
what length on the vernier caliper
51.4 mm
